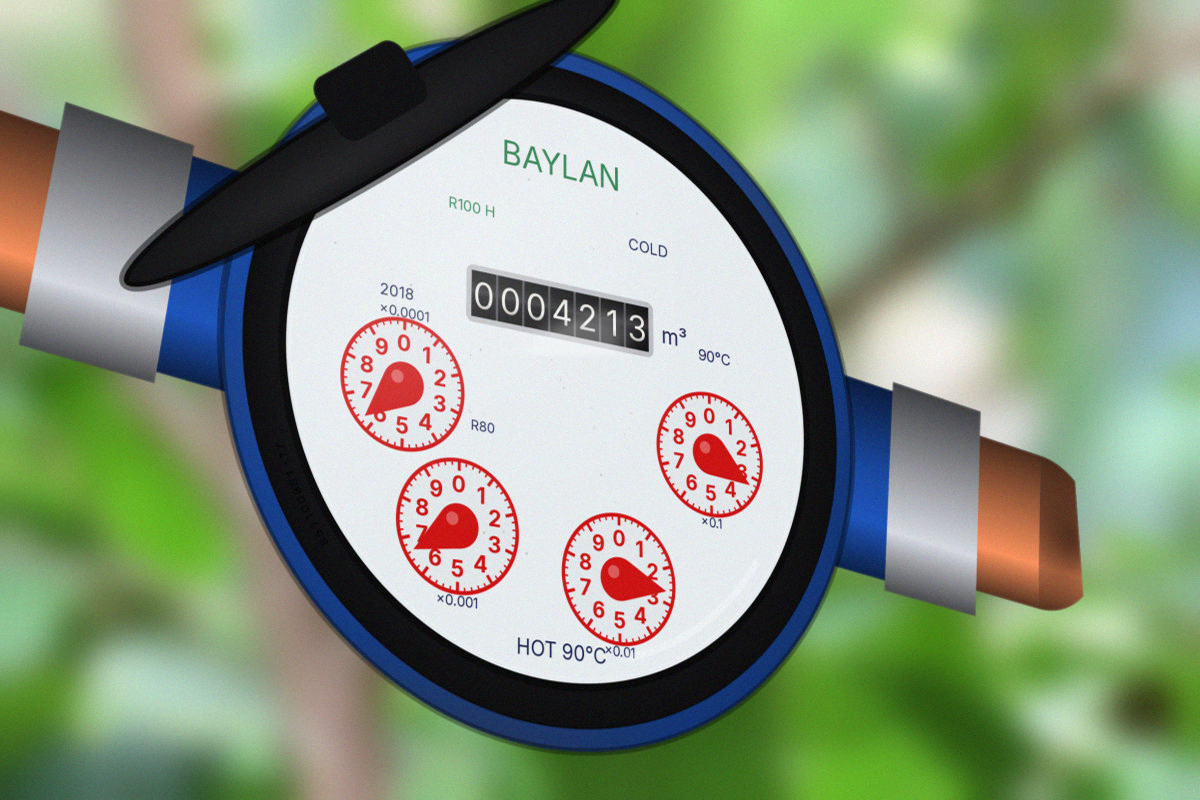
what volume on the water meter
4213.3266 m³
